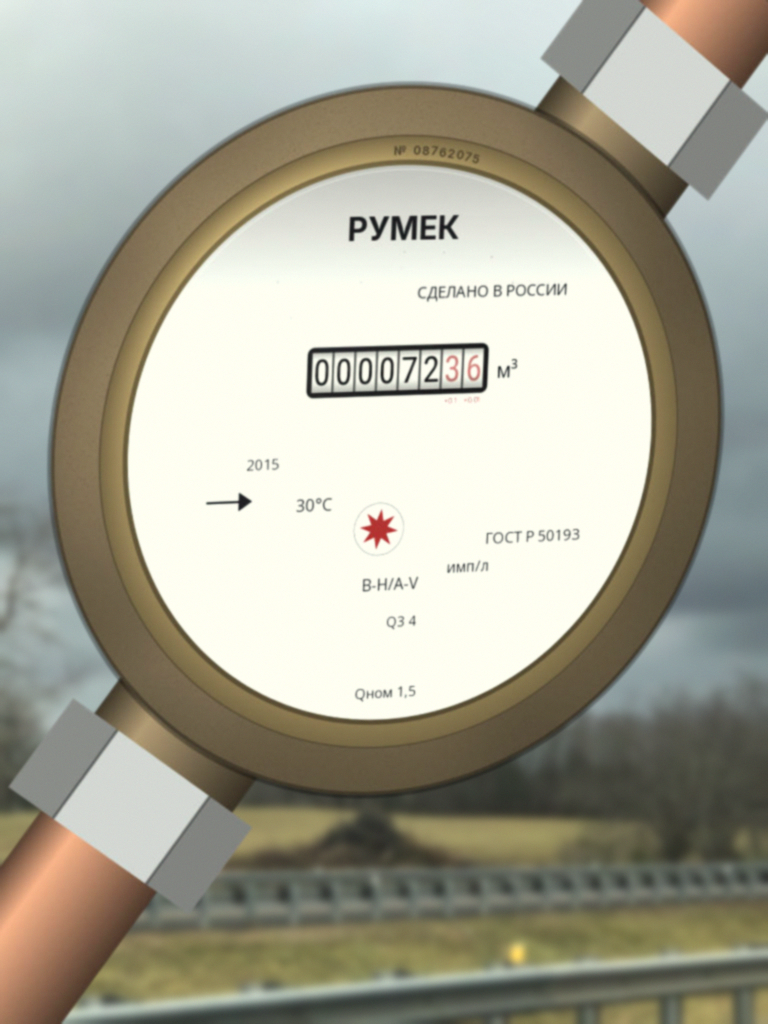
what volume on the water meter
72.36 m³
